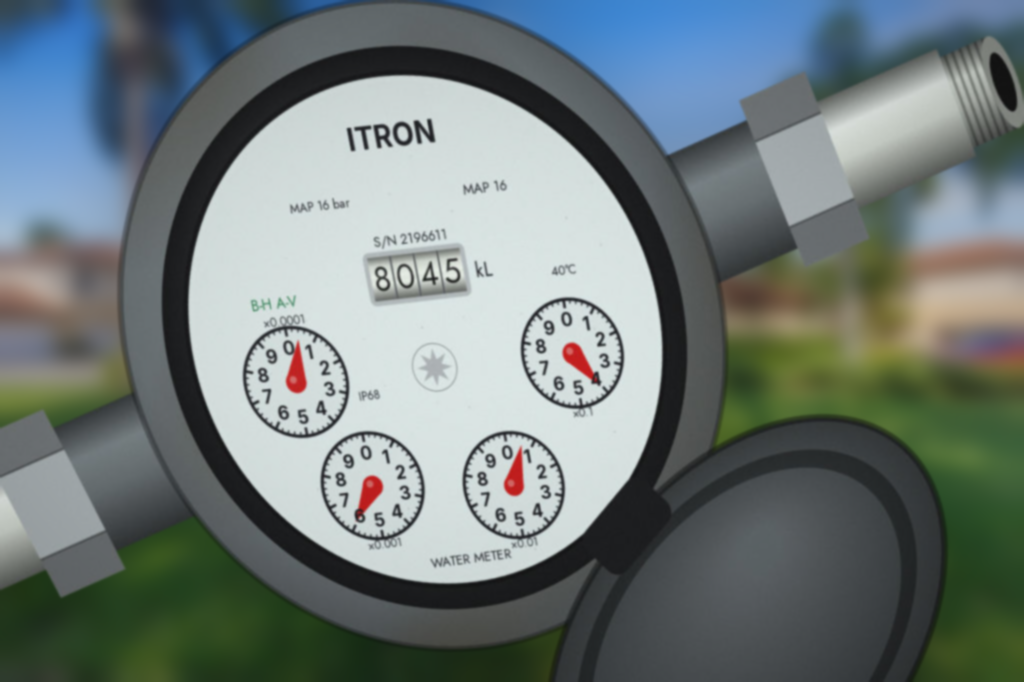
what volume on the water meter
8045.4060 kL
